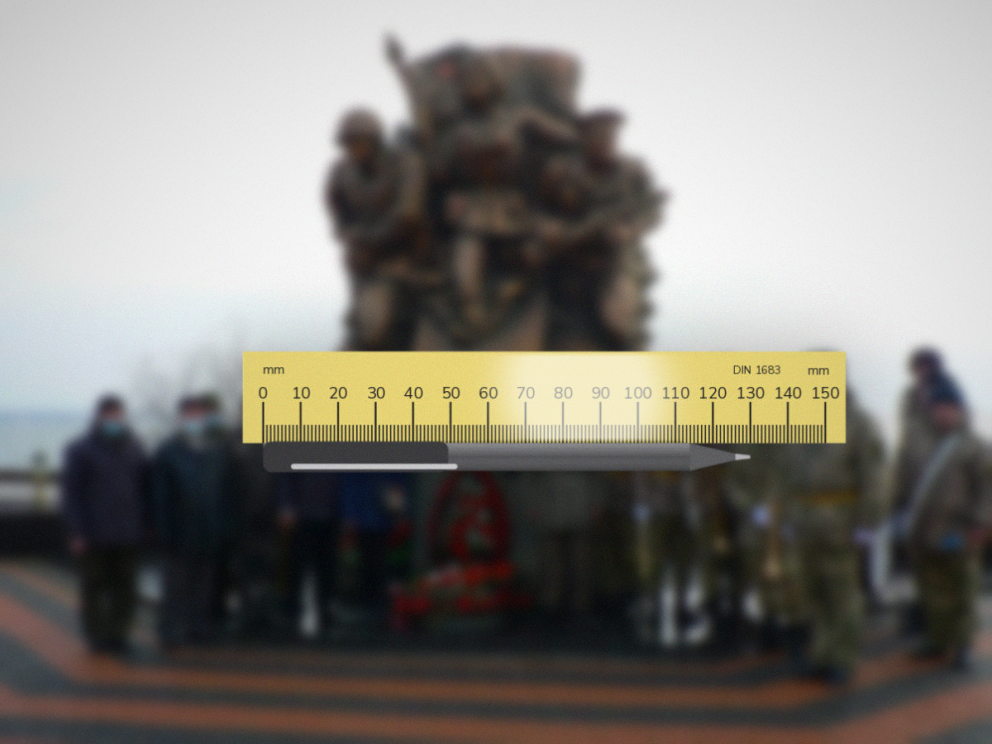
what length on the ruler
130 mm
